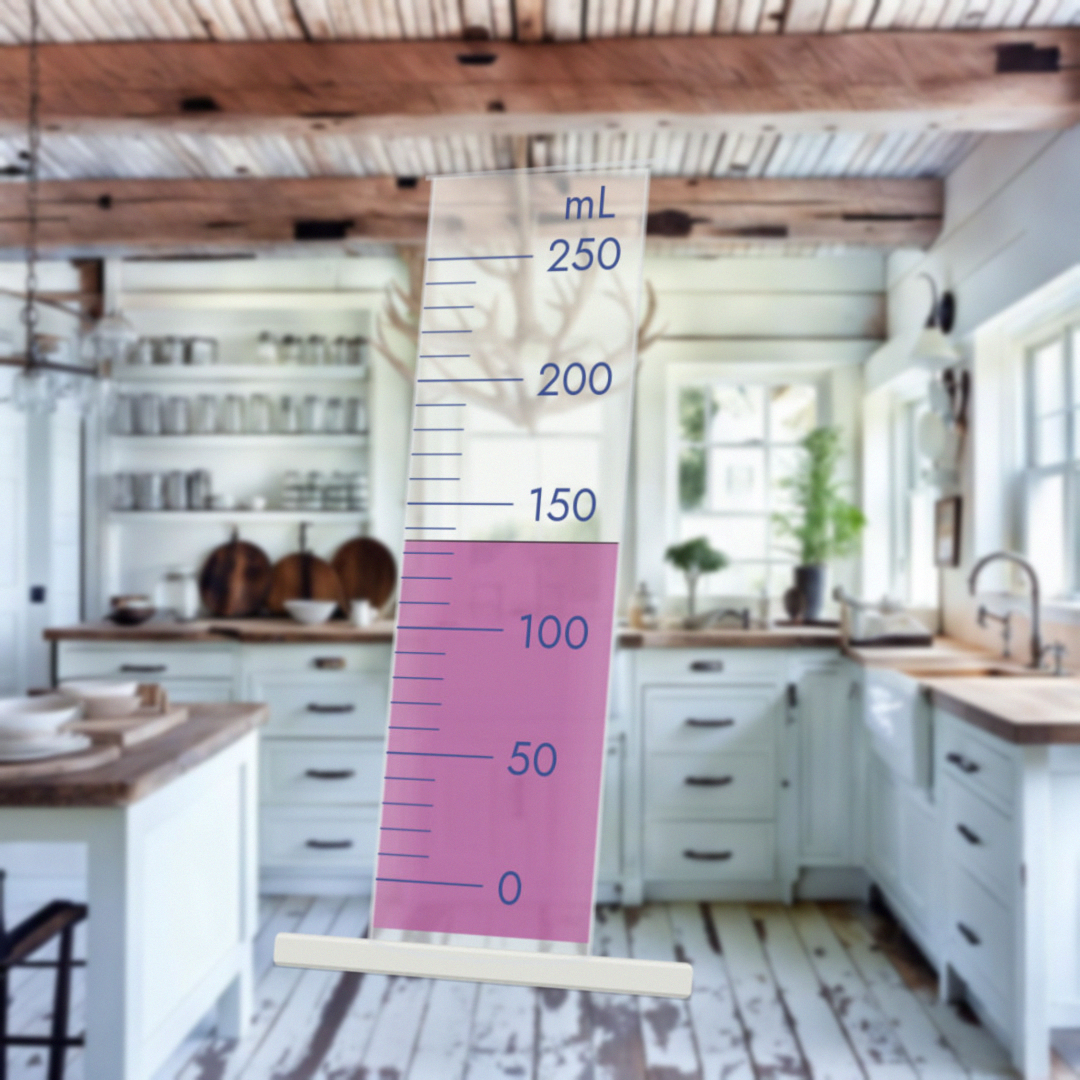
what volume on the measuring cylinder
135 mL
